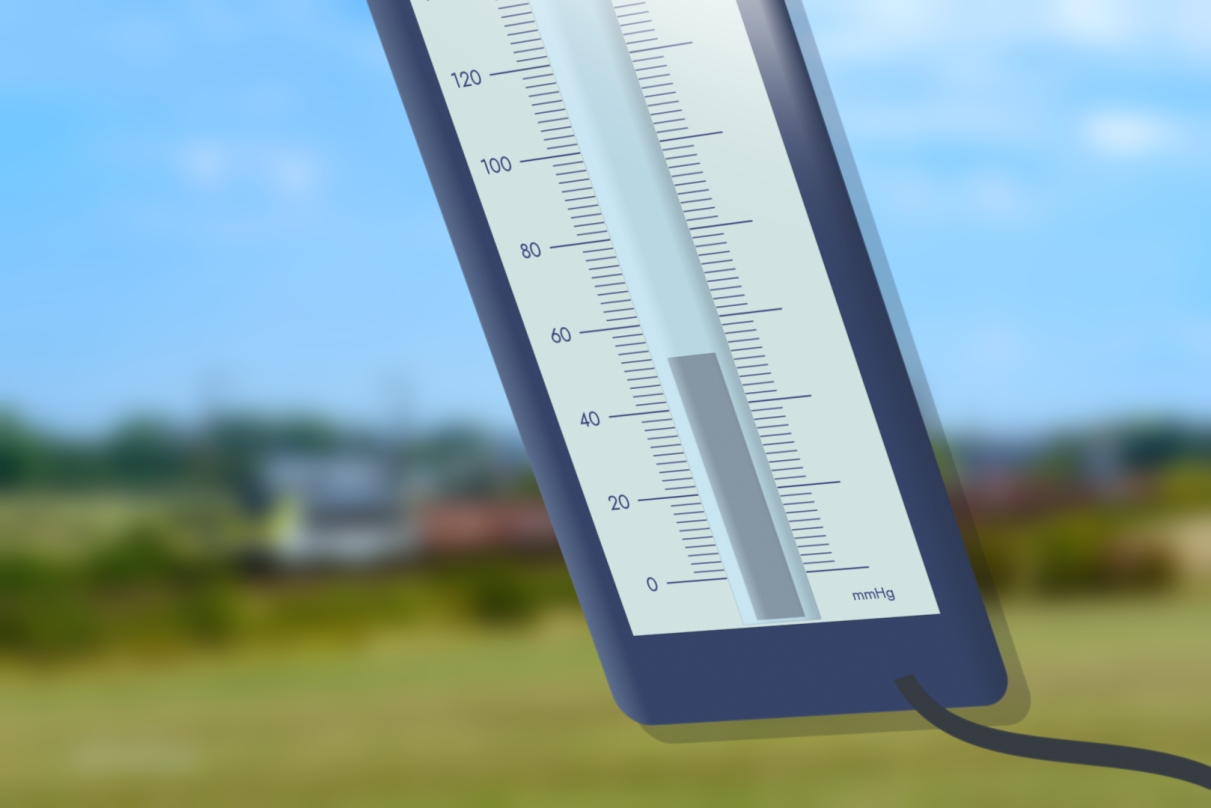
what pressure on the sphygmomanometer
52 mmHg
